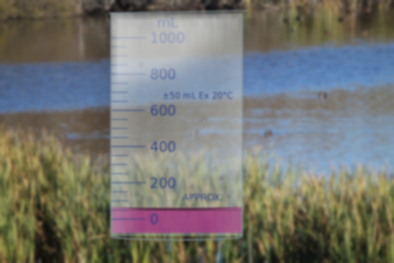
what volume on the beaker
50 mL
